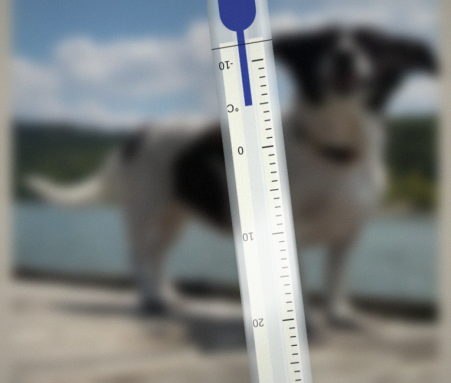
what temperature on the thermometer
-5 °C
